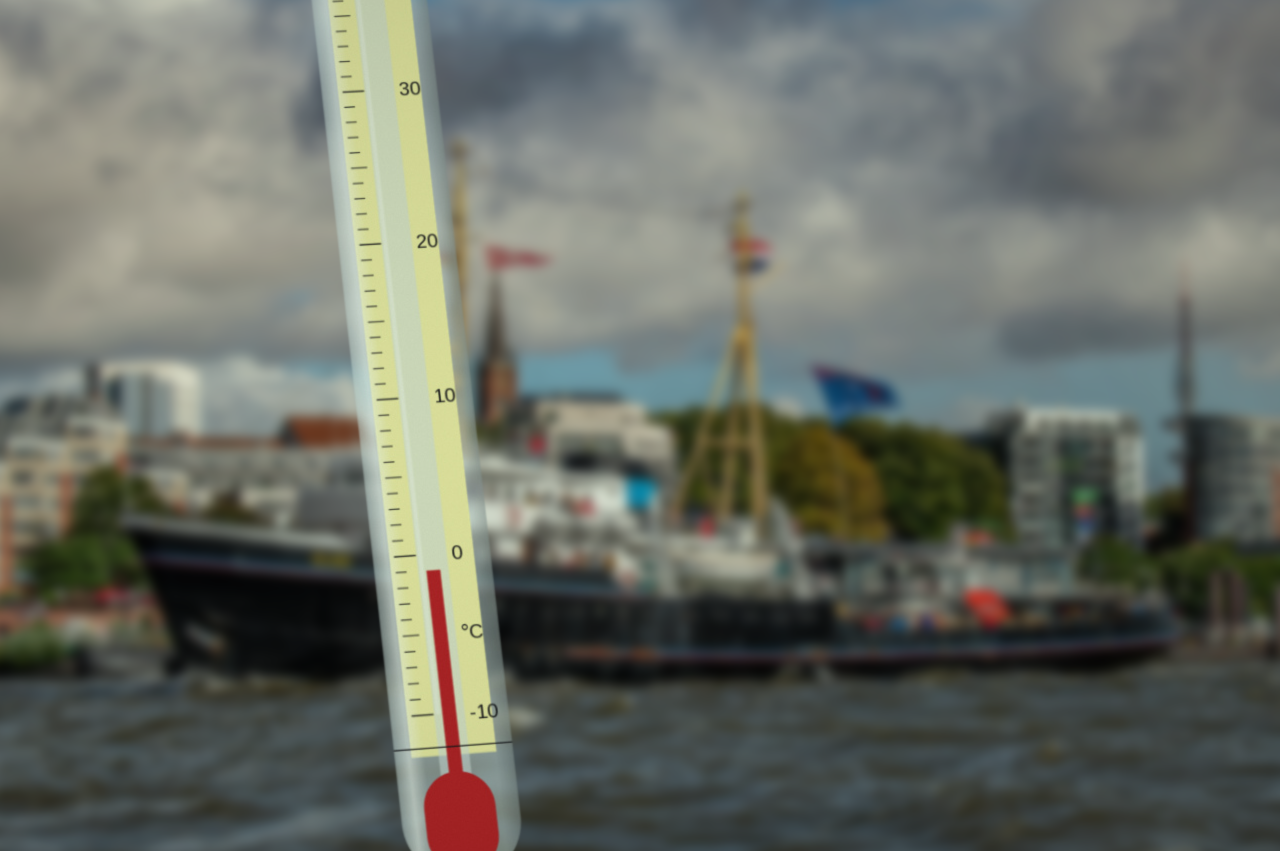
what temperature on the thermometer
-1 °C
